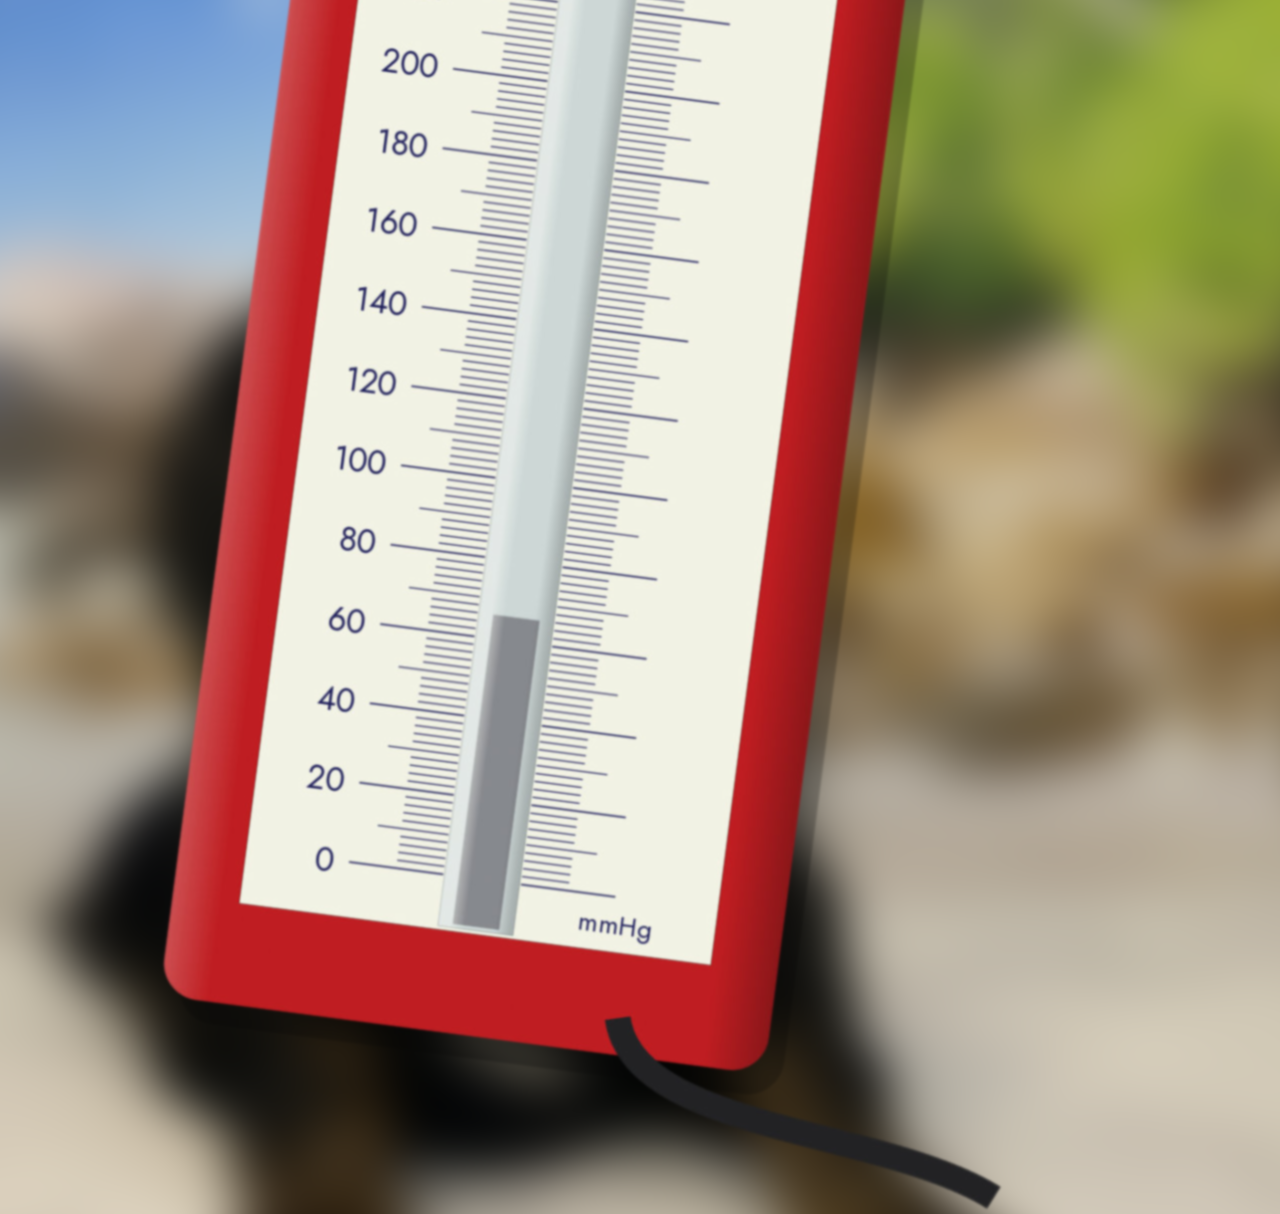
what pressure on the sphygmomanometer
66 mmHg
